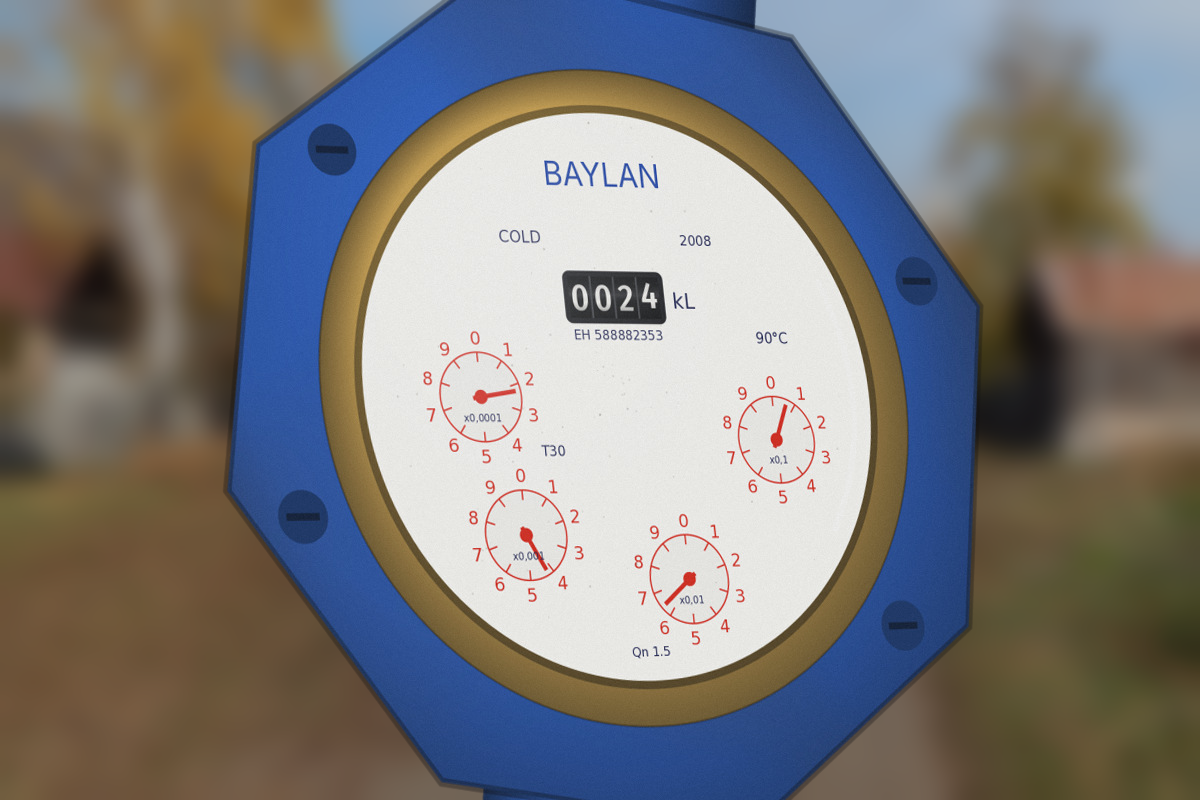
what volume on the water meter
24.0642 kL
